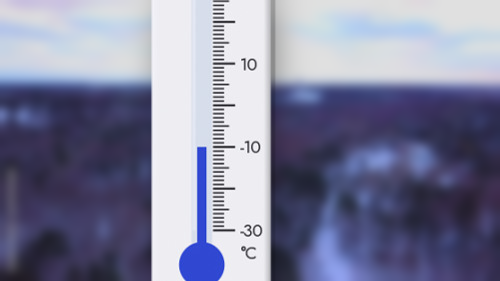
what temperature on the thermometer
-10 °C
